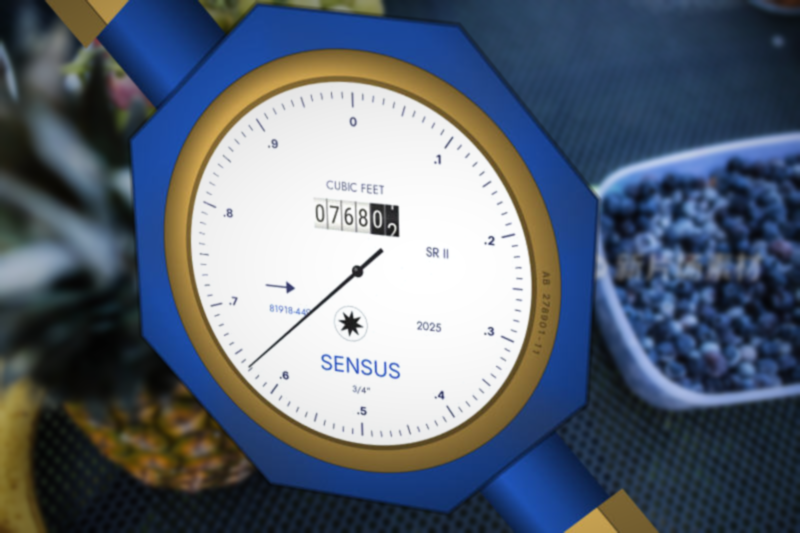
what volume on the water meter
76801.63 ft³
